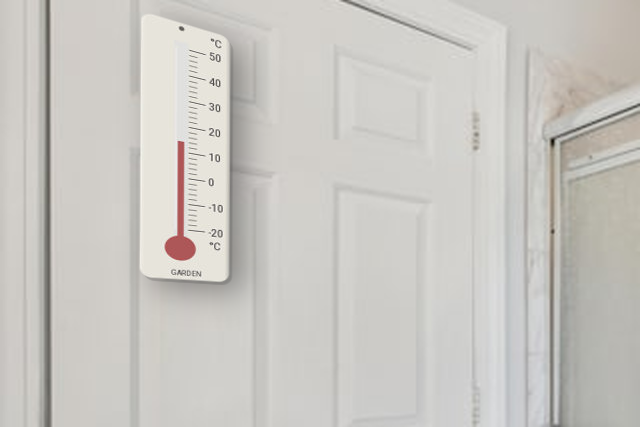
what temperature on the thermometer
14 °C
